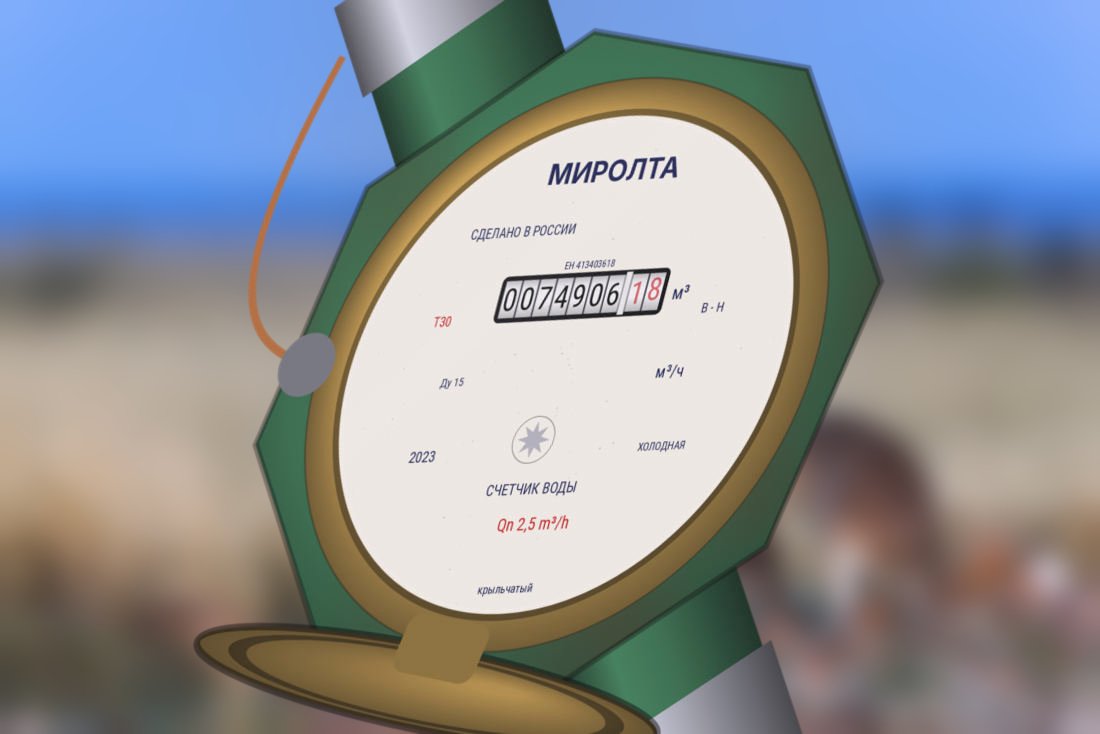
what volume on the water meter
74906.18 m³
